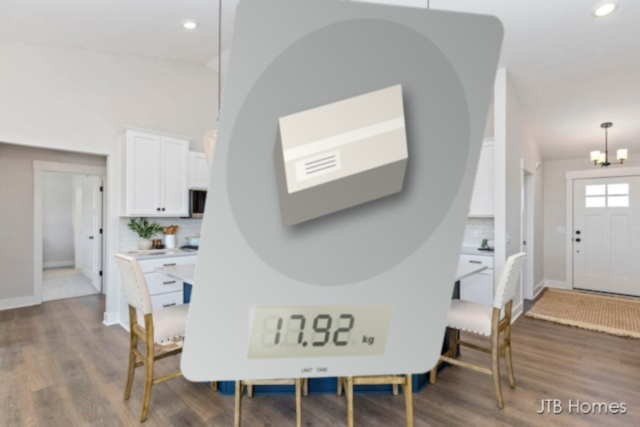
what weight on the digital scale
17.92 kg
